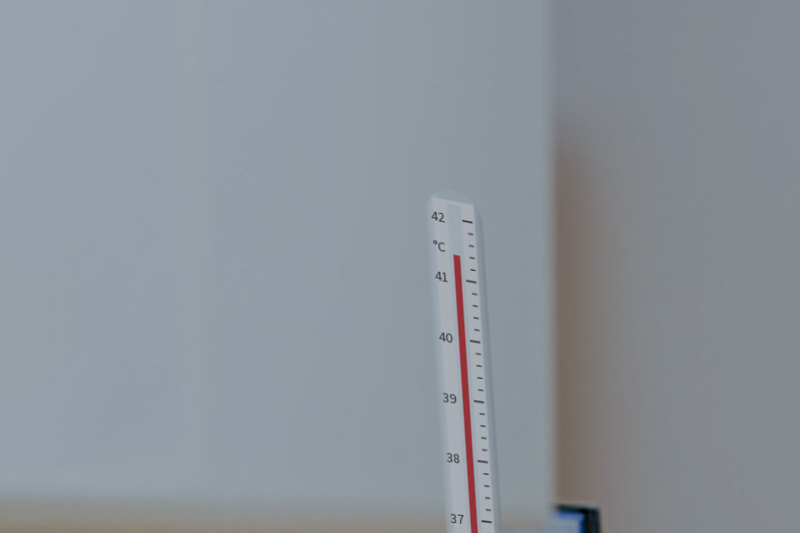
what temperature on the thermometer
41.4 °C
